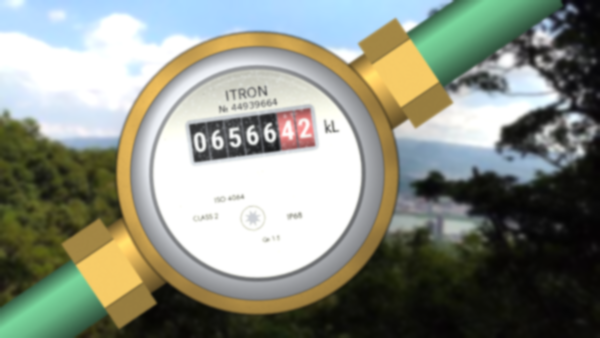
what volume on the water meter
6566.42 kL
